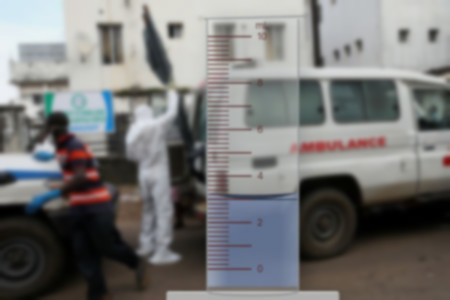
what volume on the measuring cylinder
3 mL
